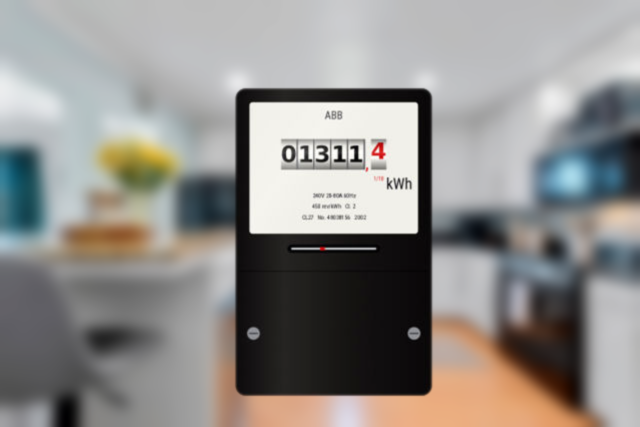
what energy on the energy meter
1311.4 kWh
